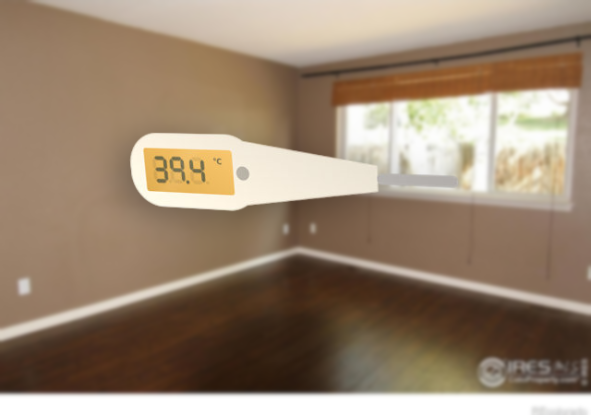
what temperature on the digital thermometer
39.4 °C
